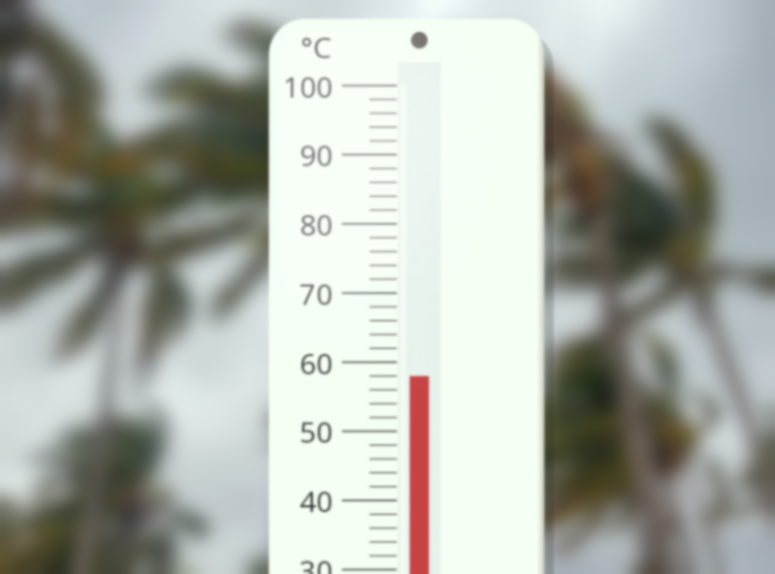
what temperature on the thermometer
58 °C
